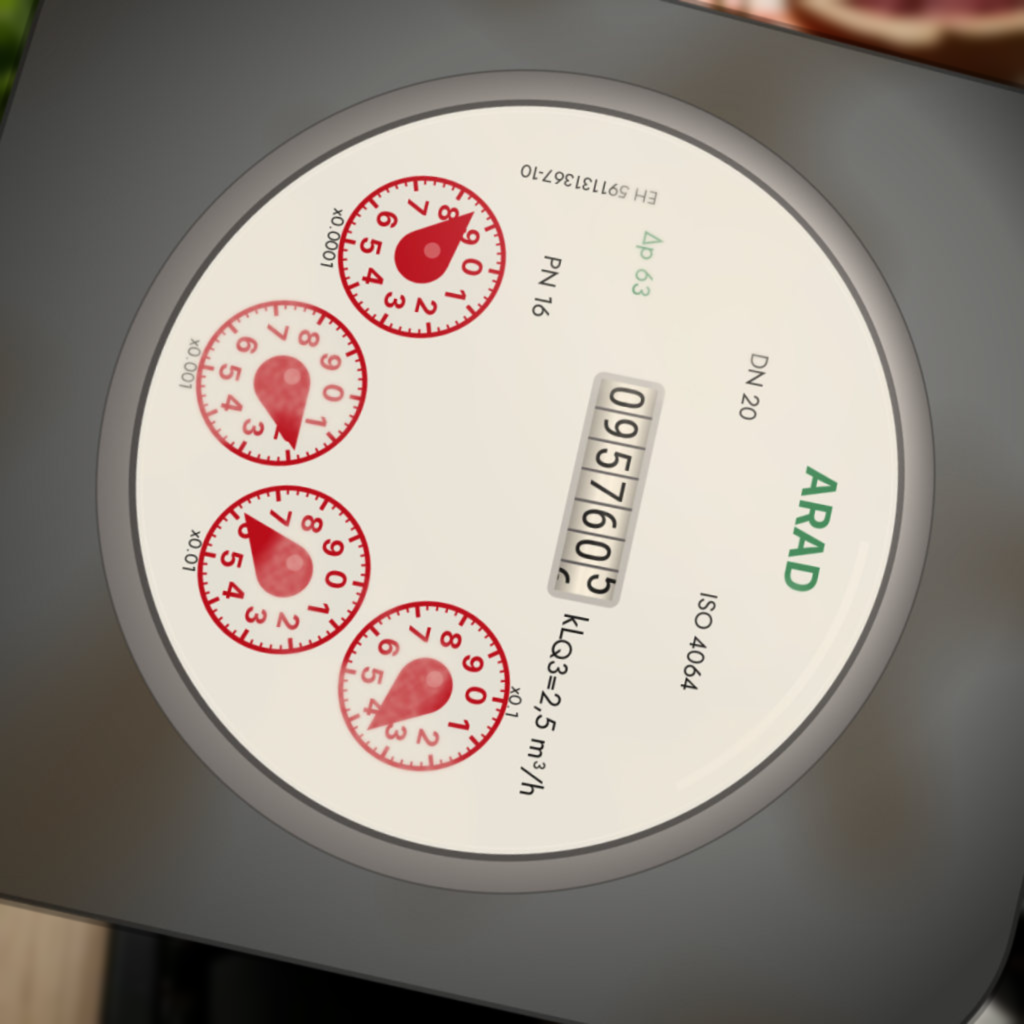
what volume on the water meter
957605.3618 kL
